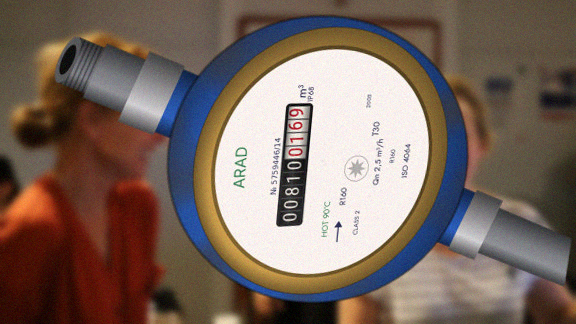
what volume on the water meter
810.0169 m³
